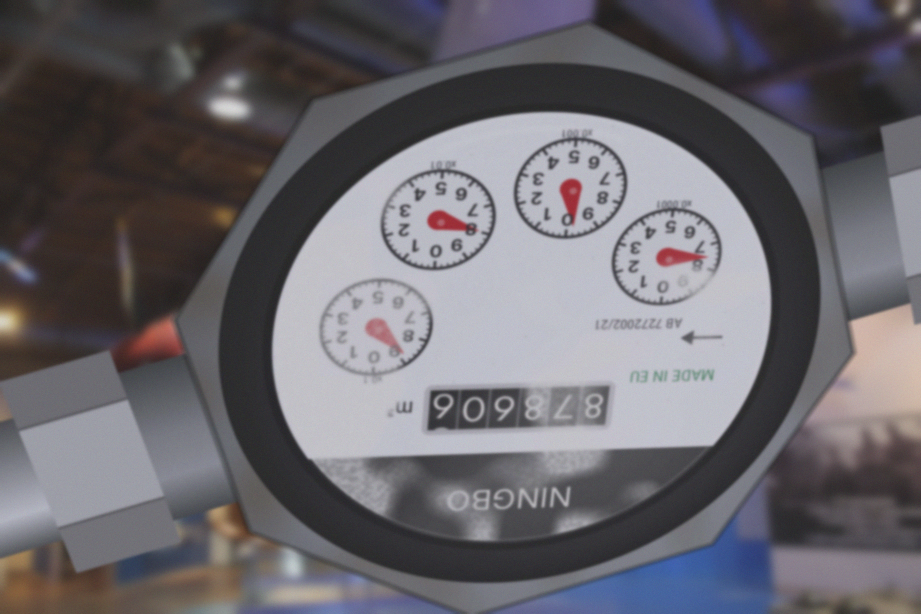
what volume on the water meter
878605.8797 m³
